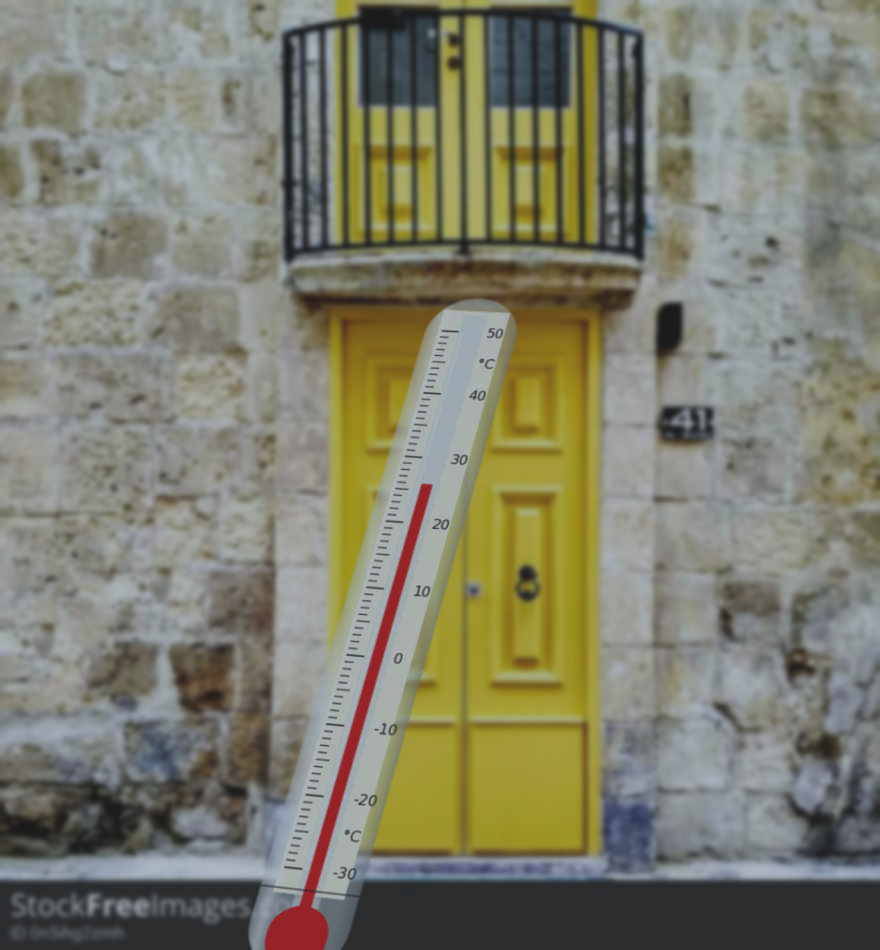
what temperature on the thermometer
26 °C
